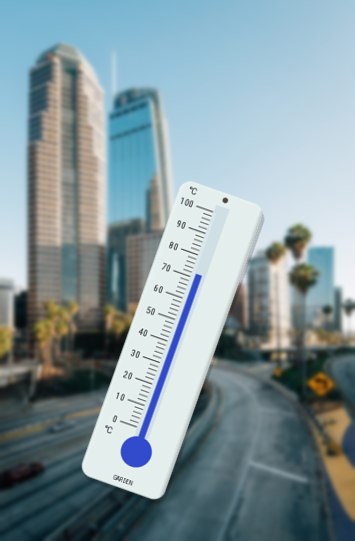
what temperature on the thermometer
72 °C
